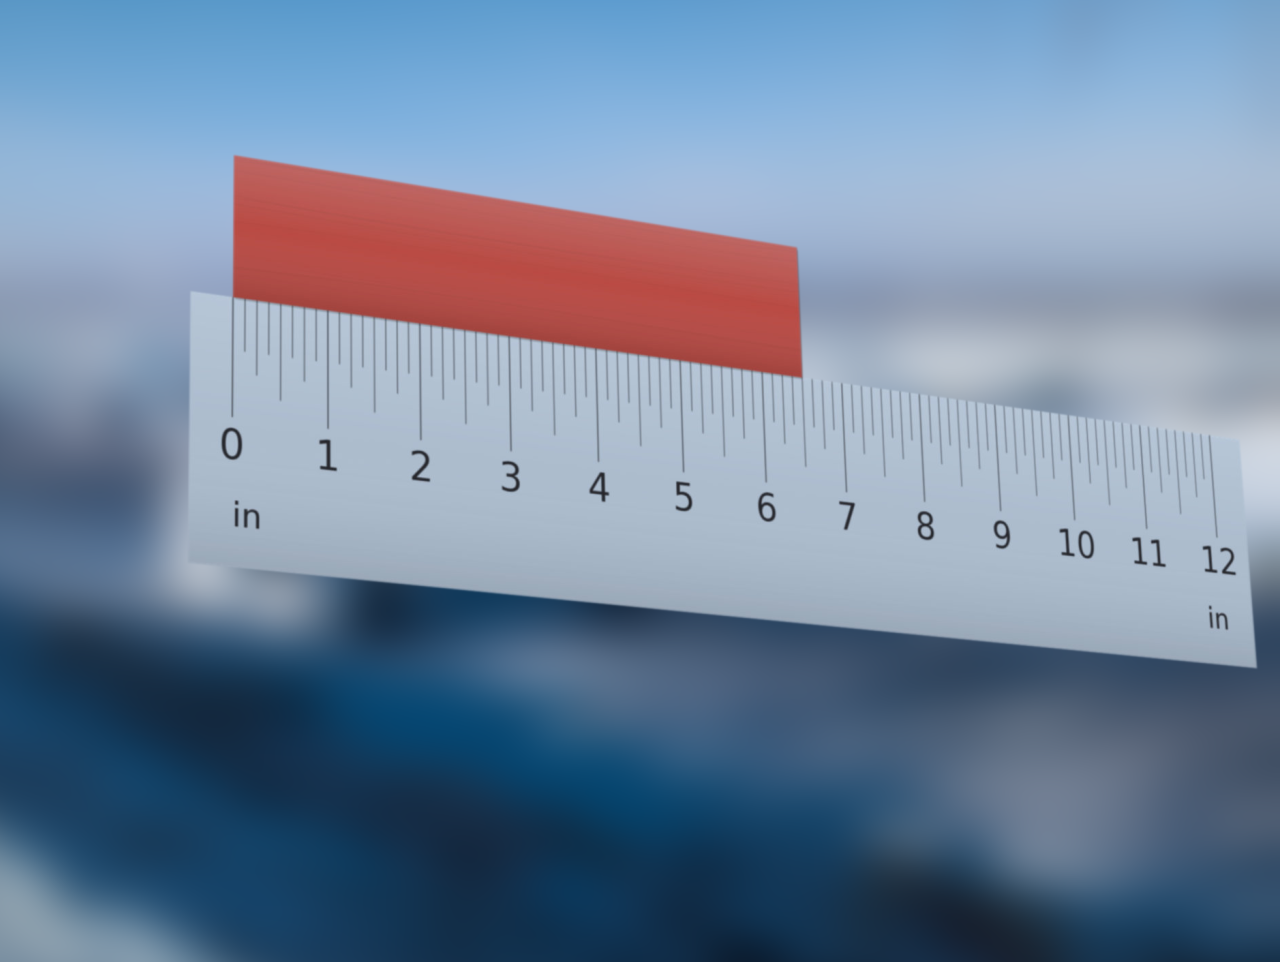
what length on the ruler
6.5 in
